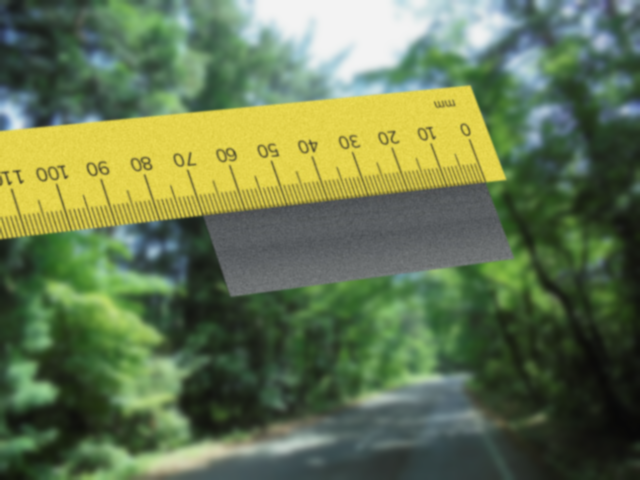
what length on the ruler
70 mm
